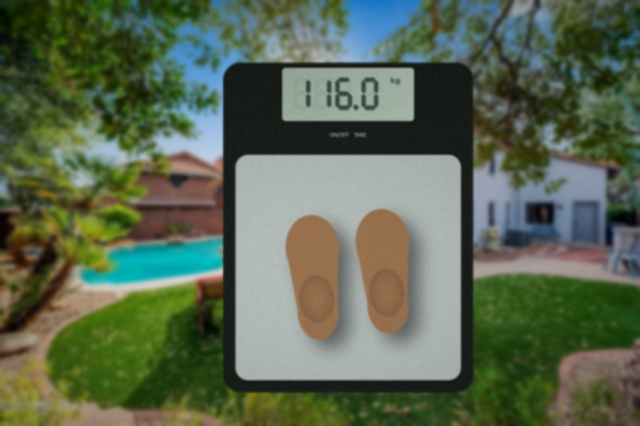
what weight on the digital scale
116.0 kg
